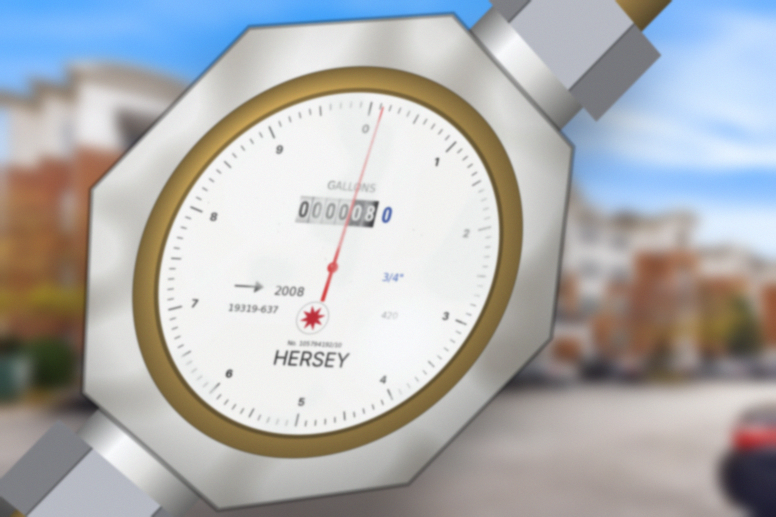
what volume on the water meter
80.1 gal
